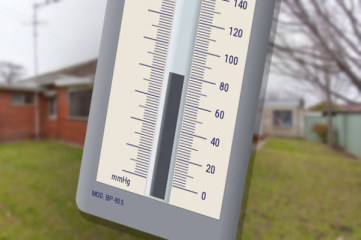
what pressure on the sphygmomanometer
80 mmHg
